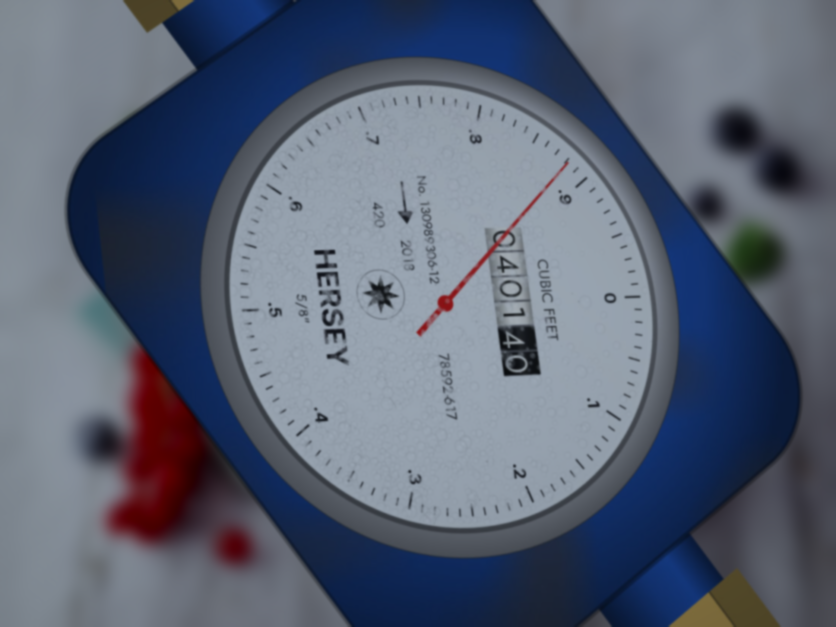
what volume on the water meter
40139.88 ft³
